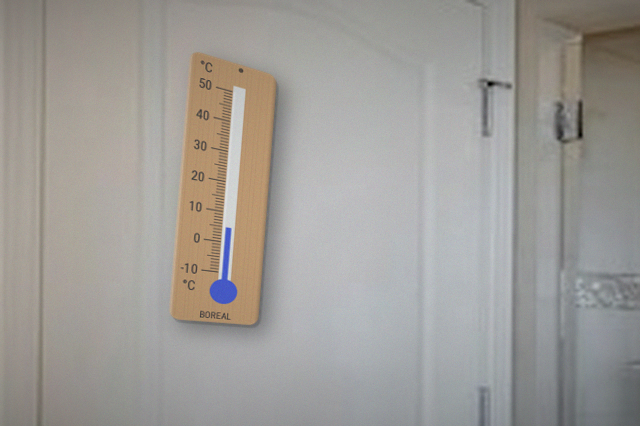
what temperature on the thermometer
5 °C
